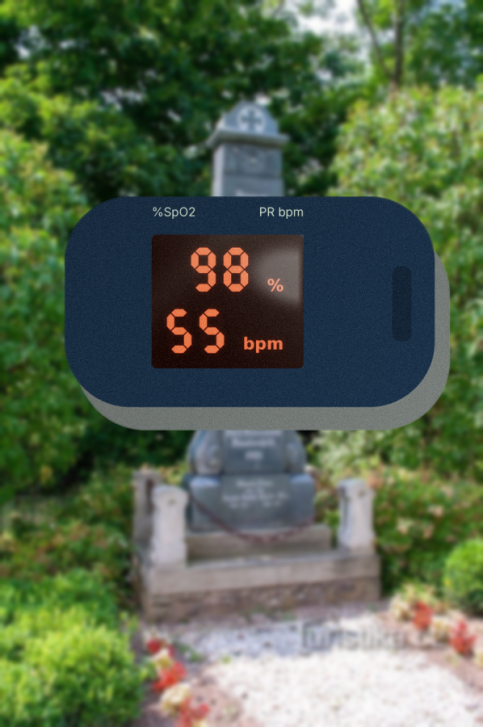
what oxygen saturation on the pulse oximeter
98 %
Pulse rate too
55 bpm
